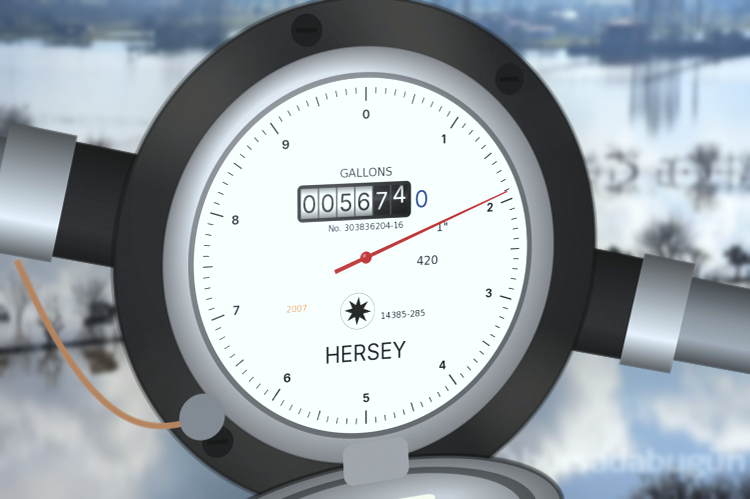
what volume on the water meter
56741.9 gal
